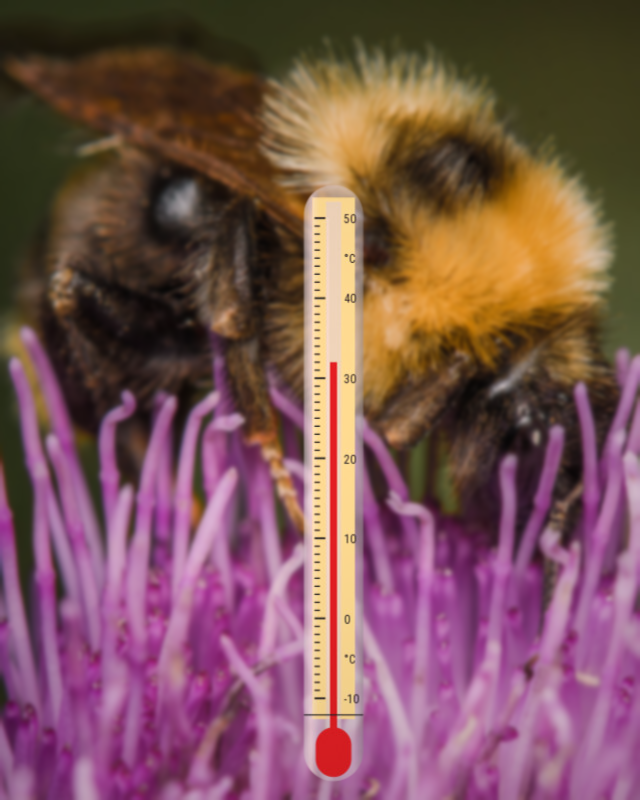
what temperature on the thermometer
32 °C
